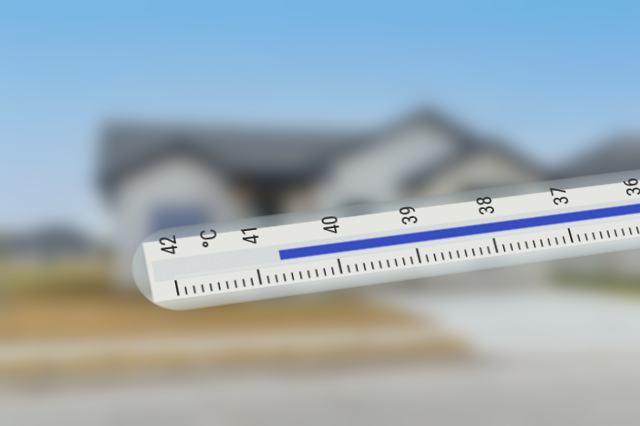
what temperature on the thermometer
40.7 °C
